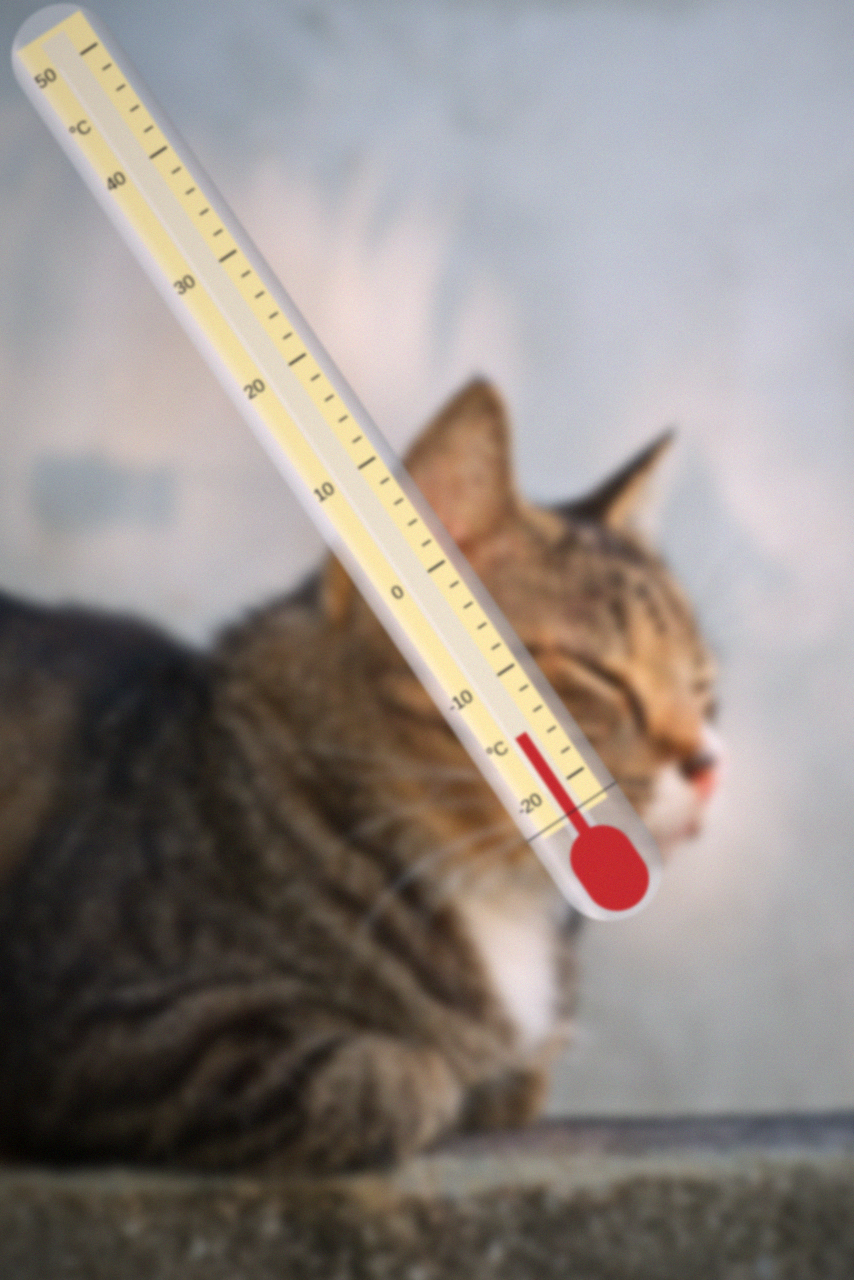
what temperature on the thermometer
-15 °C
